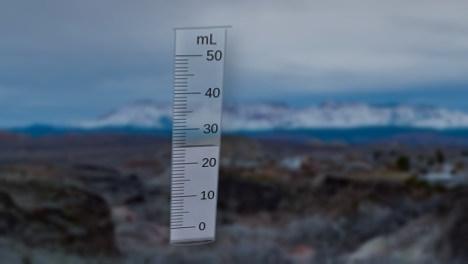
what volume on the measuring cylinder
25 mL
